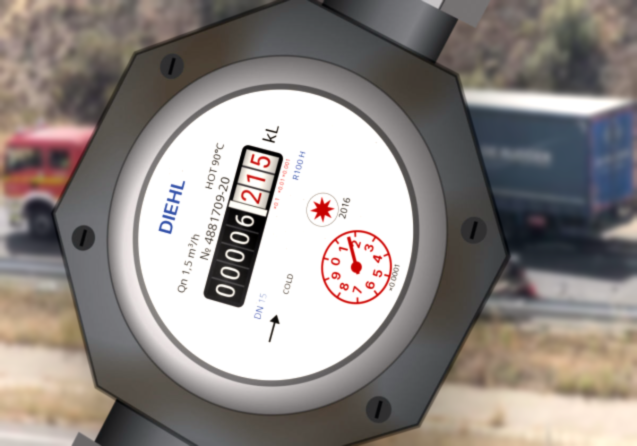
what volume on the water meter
6.2151 kL
